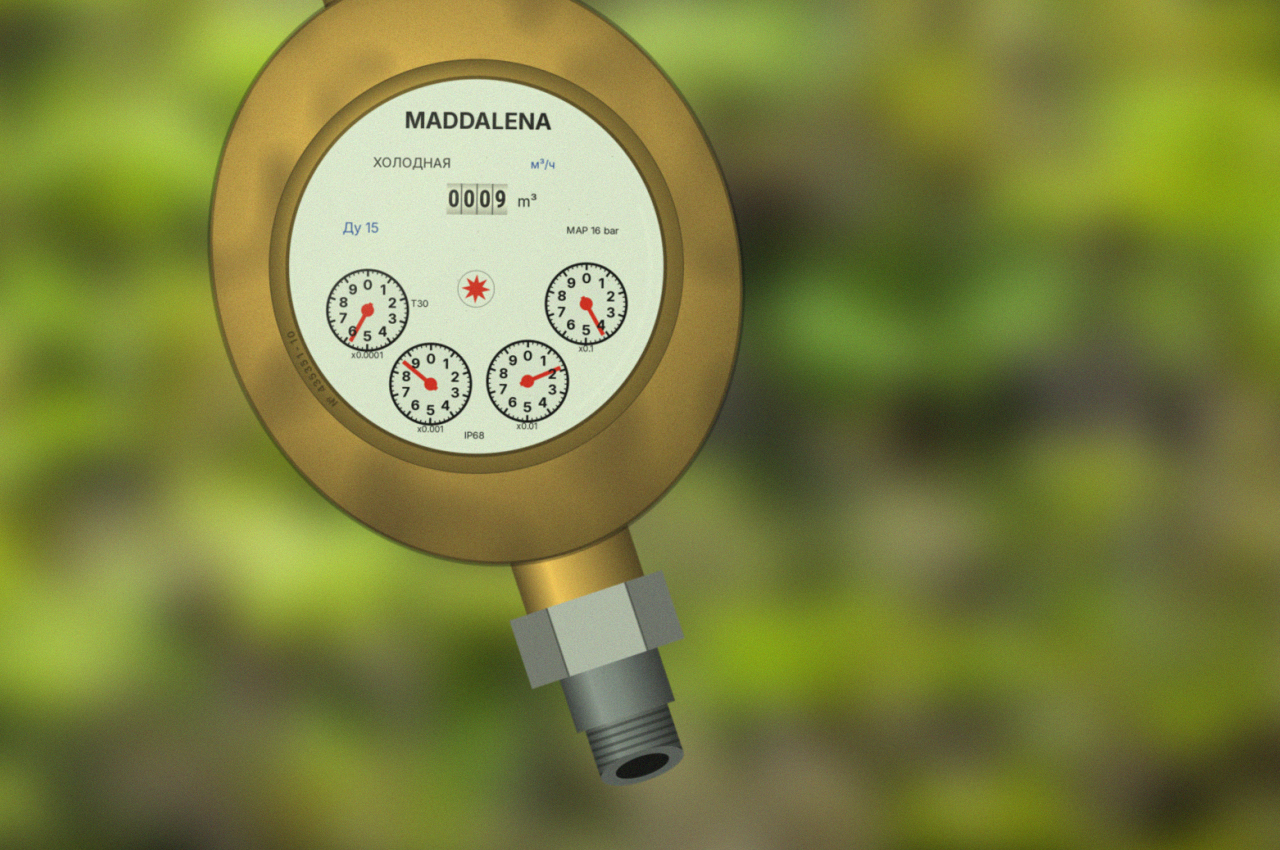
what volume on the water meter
9.4185 m³
